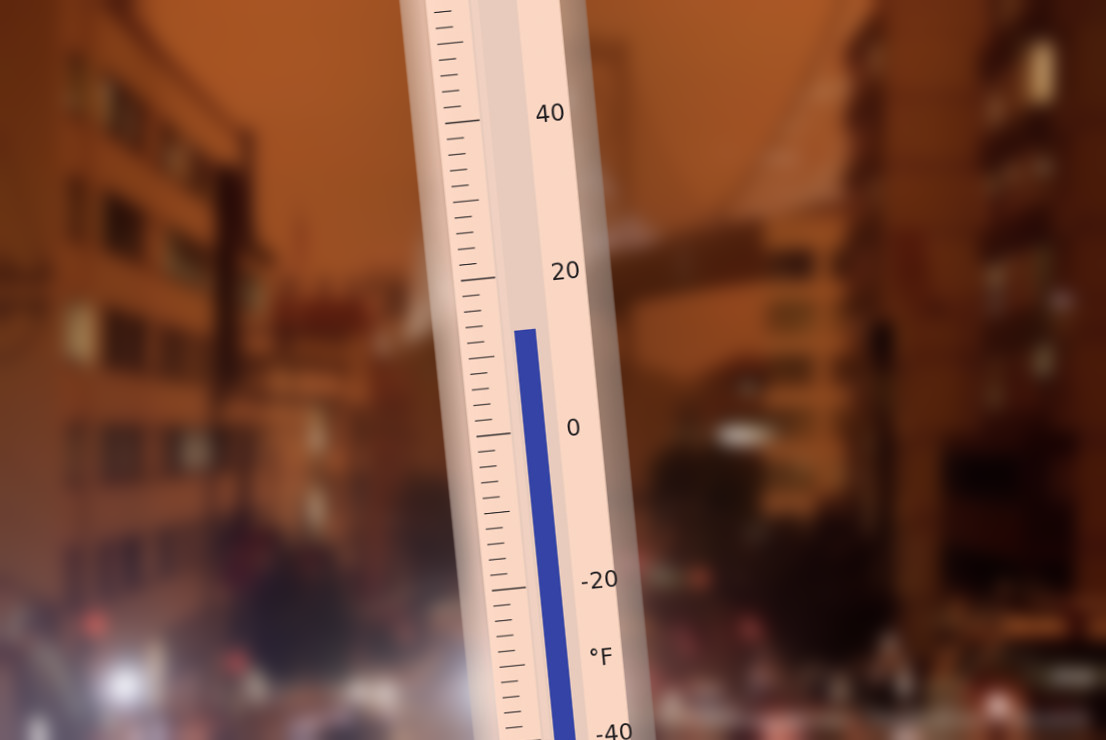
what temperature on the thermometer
13 °F
